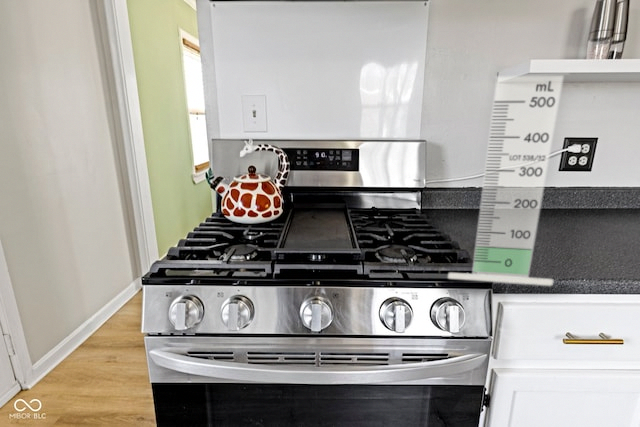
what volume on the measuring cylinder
50 mL
